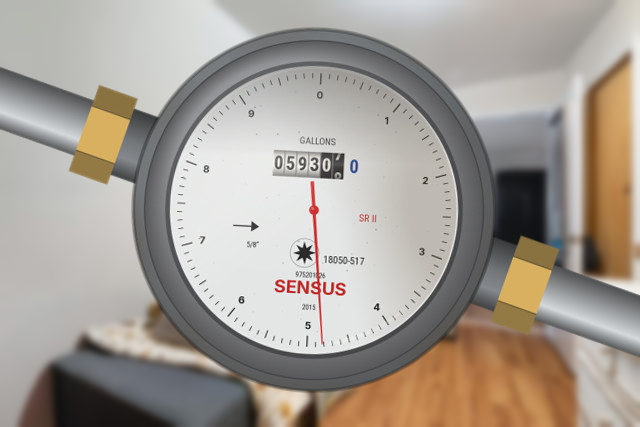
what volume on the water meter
593074.8 gal
